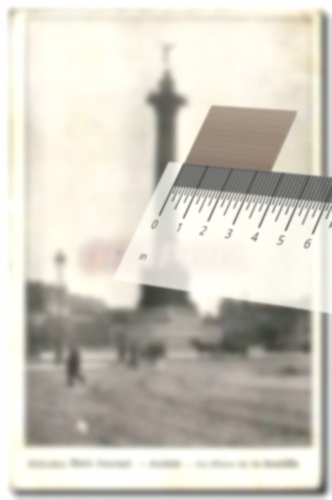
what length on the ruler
3.5 in
